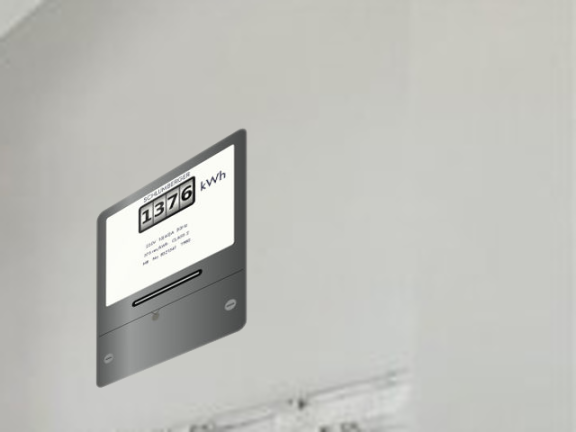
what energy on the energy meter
1376 kWh
